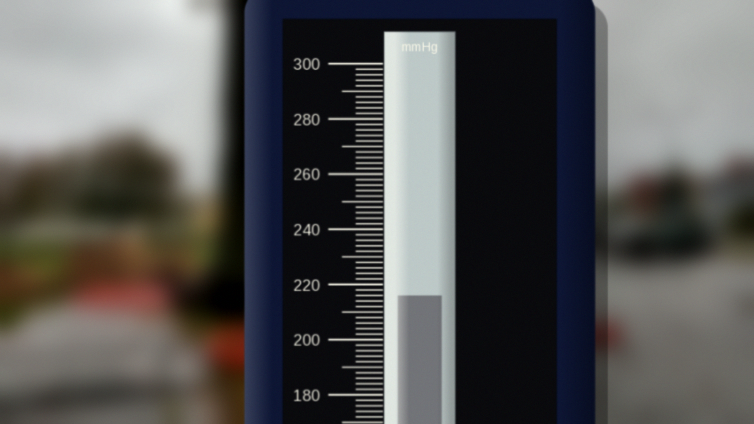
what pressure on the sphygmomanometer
216 mmHg
